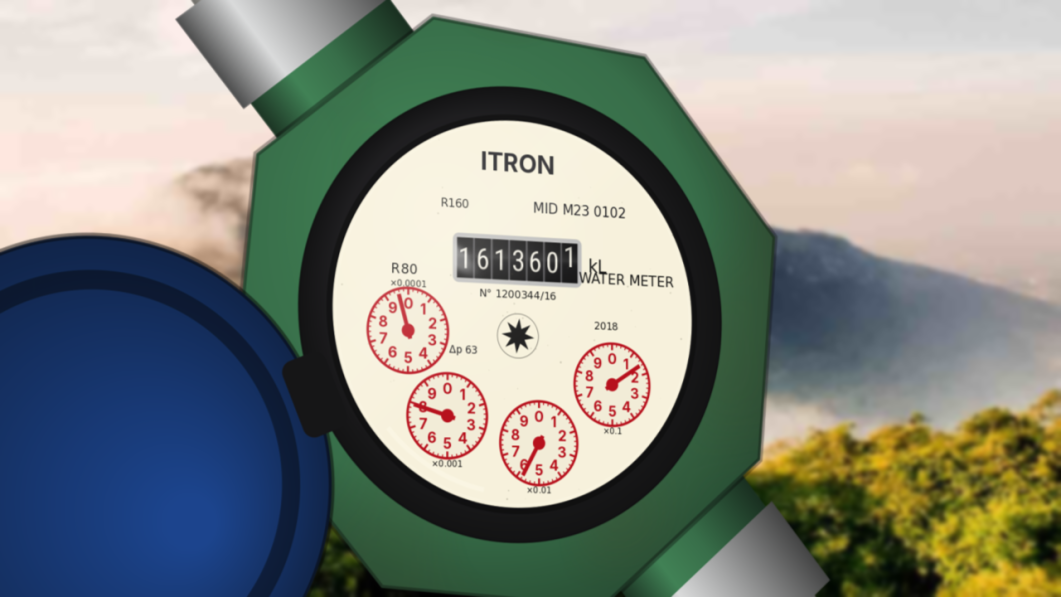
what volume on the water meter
1613601.1579 kL
